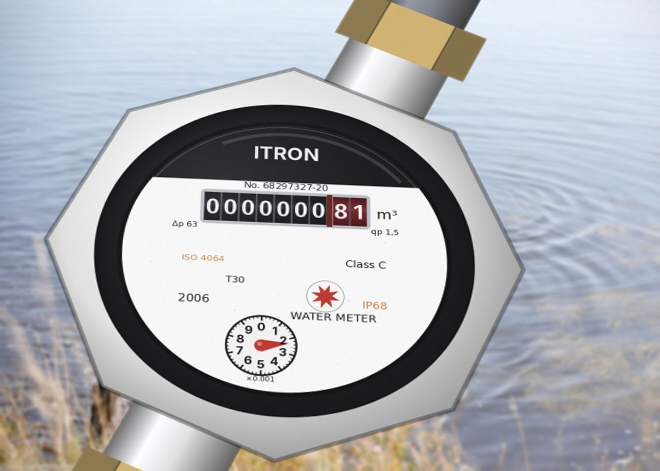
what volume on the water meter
0.812 m³
